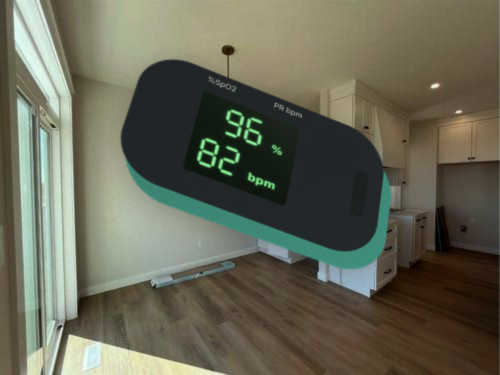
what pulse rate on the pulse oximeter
82 bpm
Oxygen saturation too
96 %
